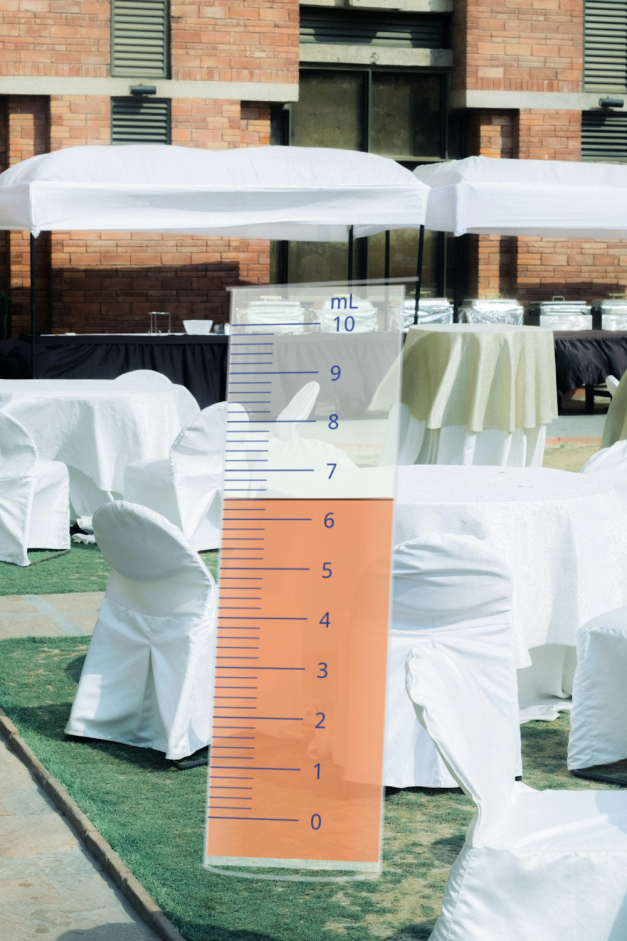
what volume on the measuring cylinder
6.4 mL
